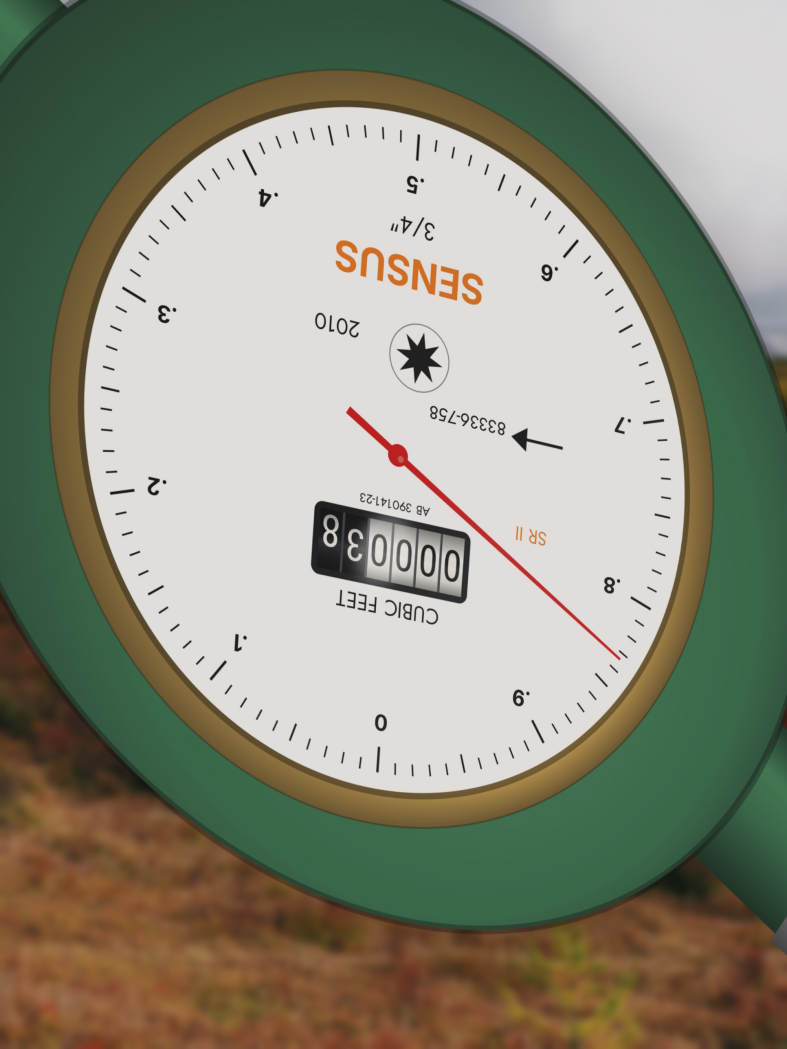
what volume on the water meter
37.83 ft³
